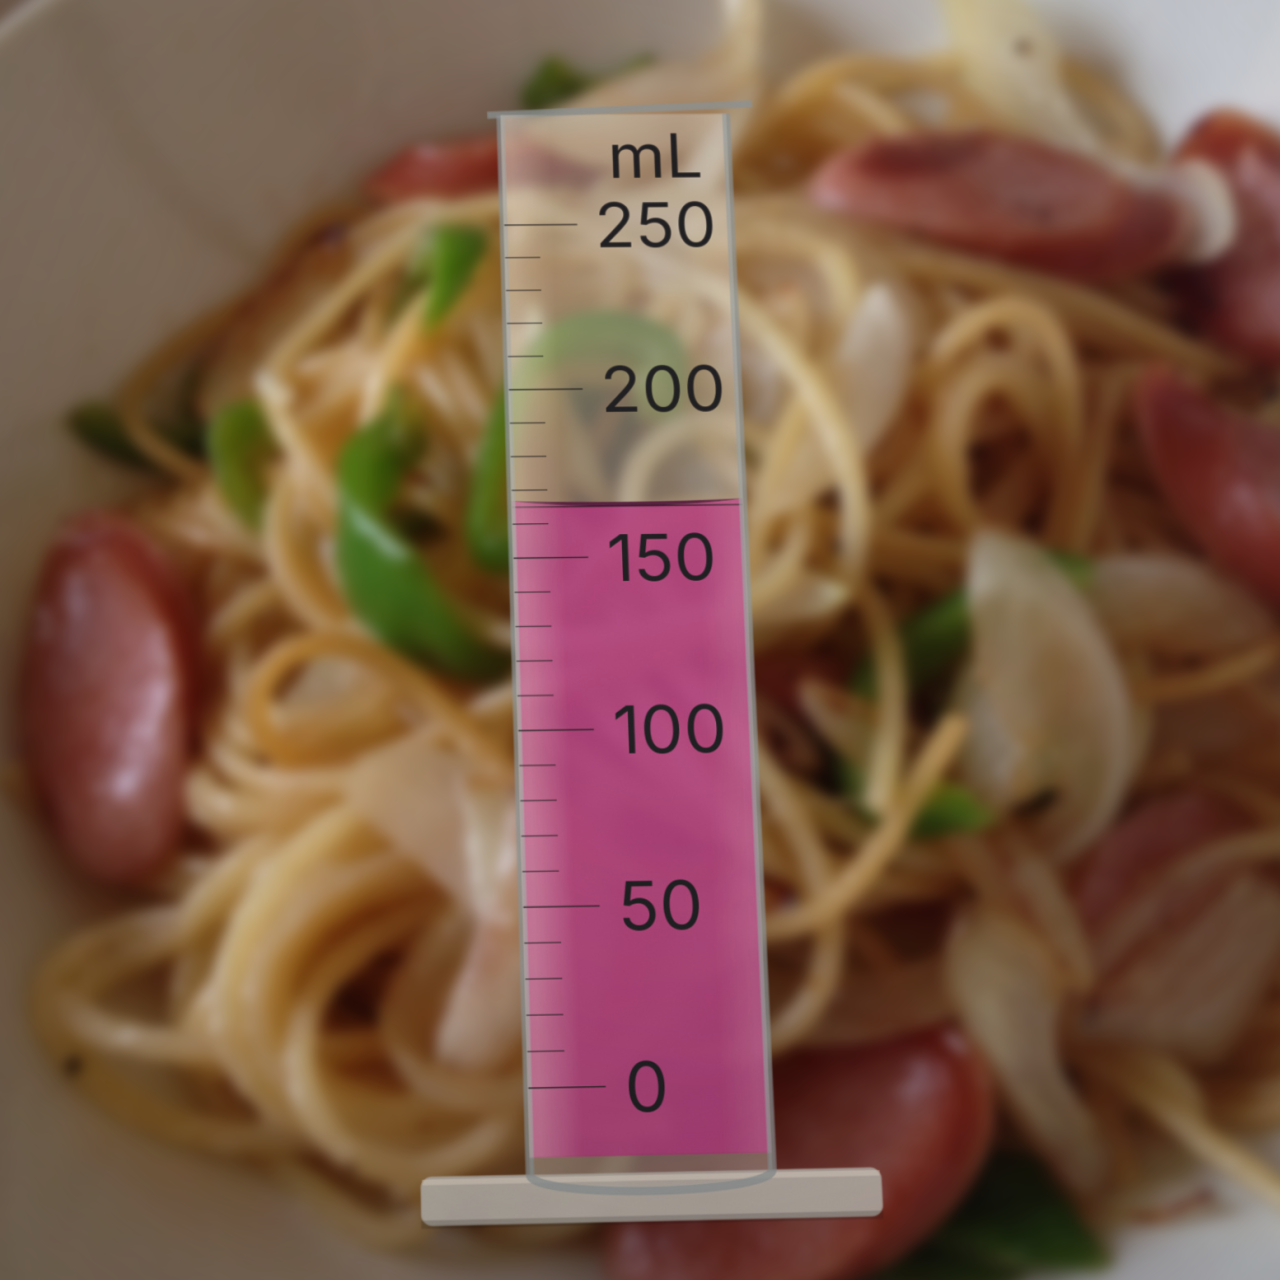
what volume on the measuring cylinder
165 mL
